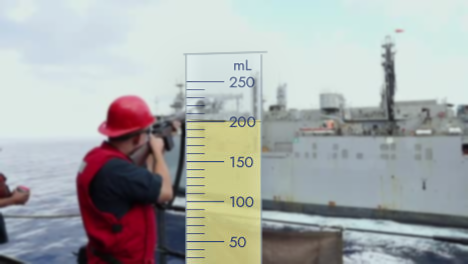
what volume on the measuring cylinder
200 mL
